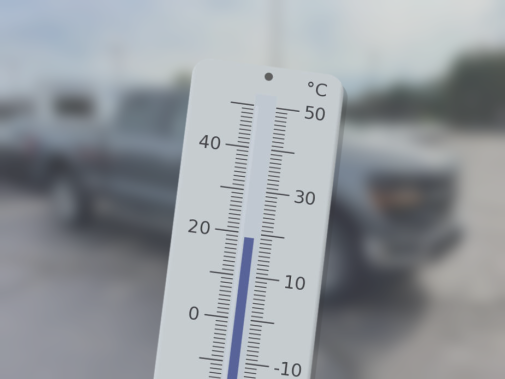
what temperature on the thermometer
19 °C
